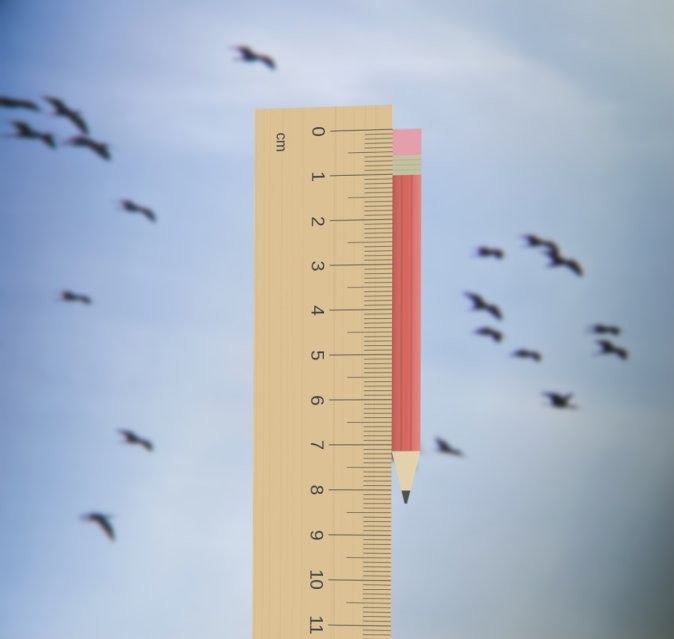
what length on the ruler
8.3 cm
